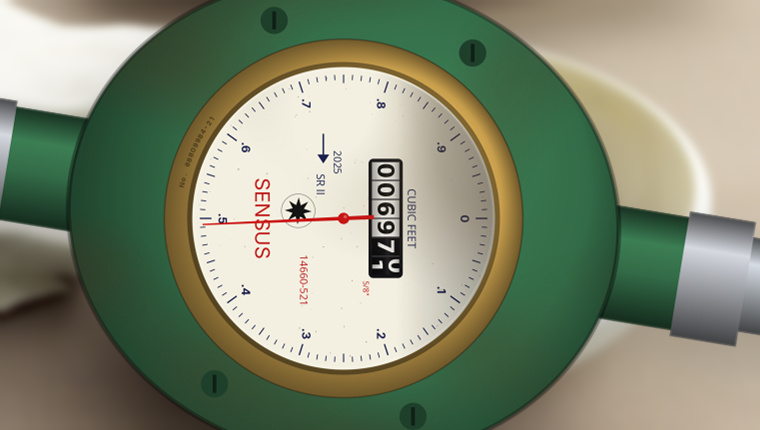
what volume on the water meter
6970.49 ft³
